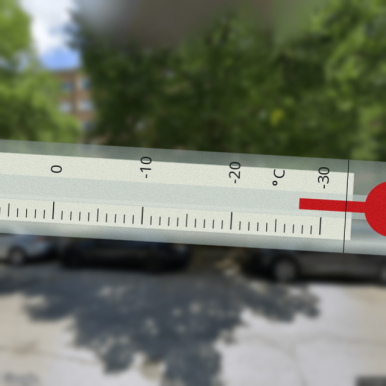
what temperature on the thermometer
-27.5 °C
